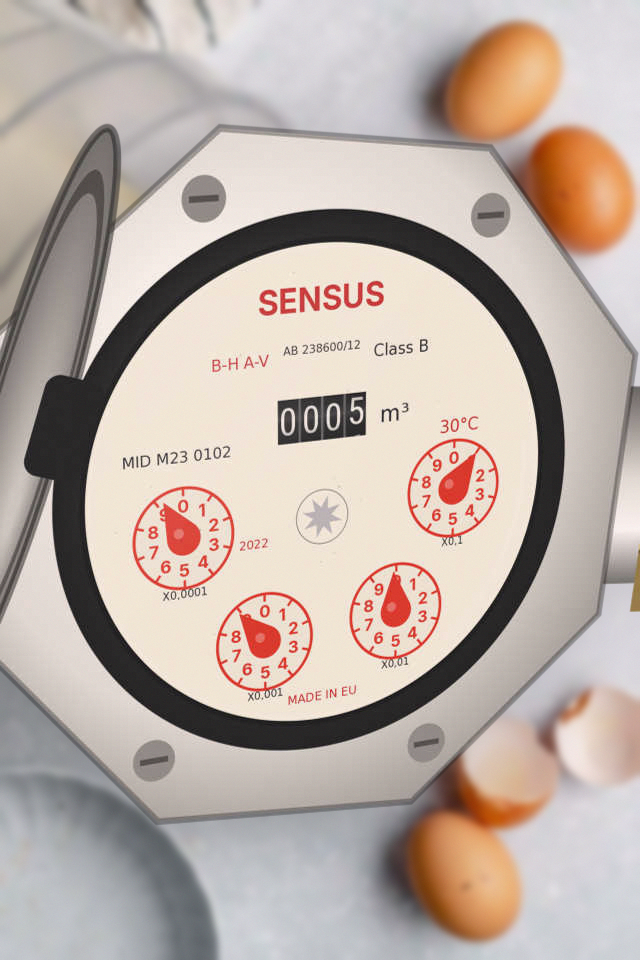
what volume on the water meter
5.0989 m³
